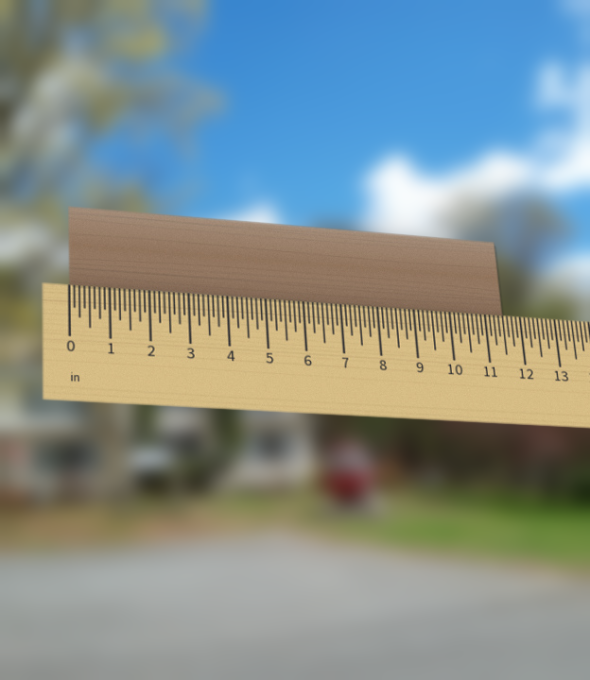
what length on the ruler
11.5 in
